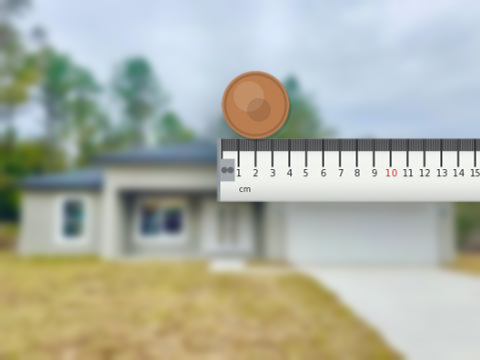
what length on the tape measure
4 cm
